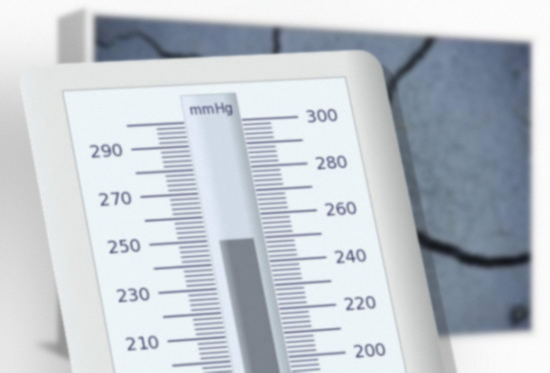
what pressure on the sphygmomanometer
250 mmHg
